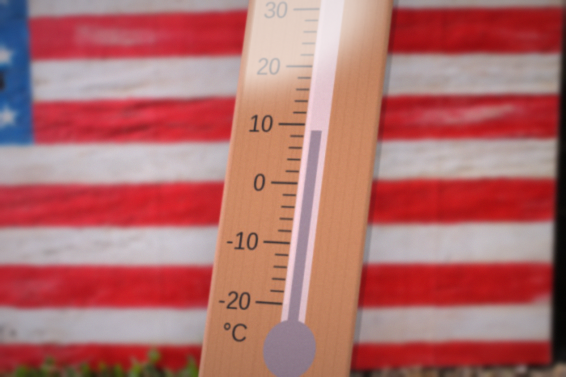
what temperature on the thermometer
9 °C
